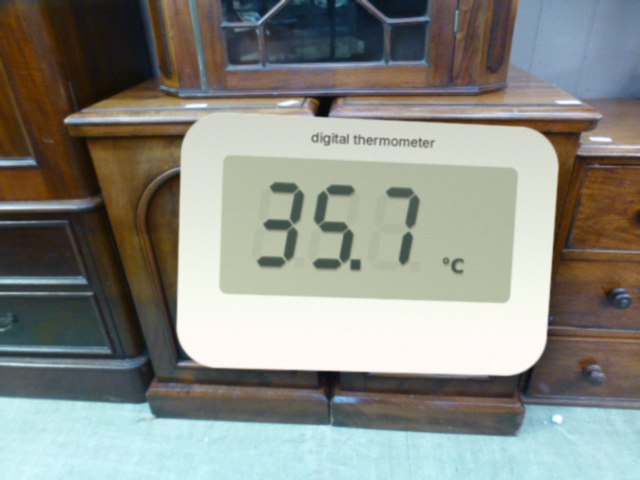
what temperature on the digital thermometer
35.7 °C
